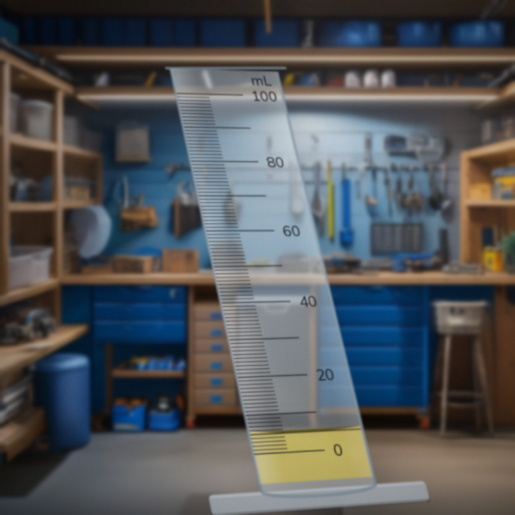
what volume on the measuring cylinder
5 mL
